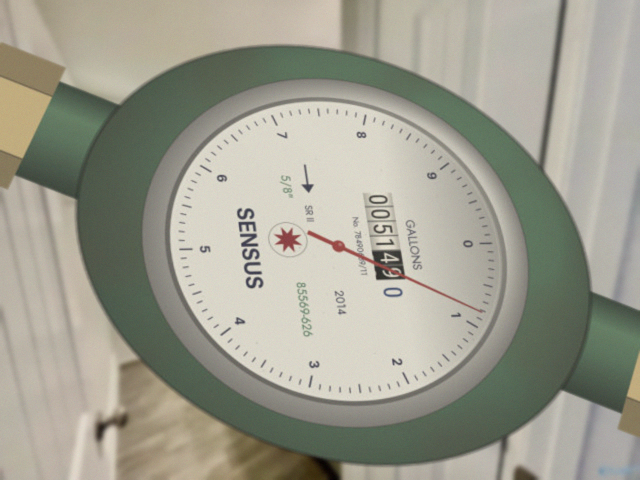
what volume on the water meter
51490.8 gal
